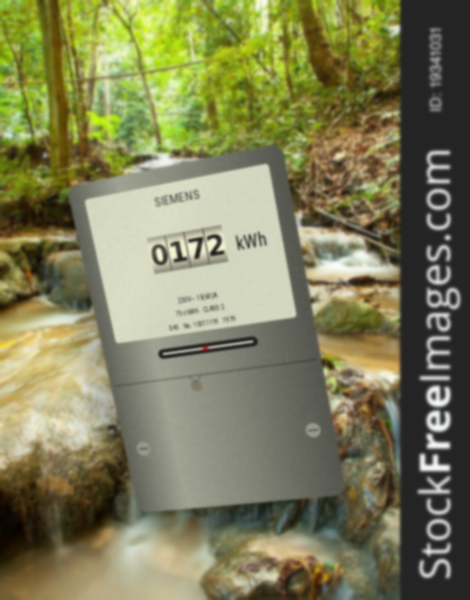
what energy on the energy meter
172 kWh
